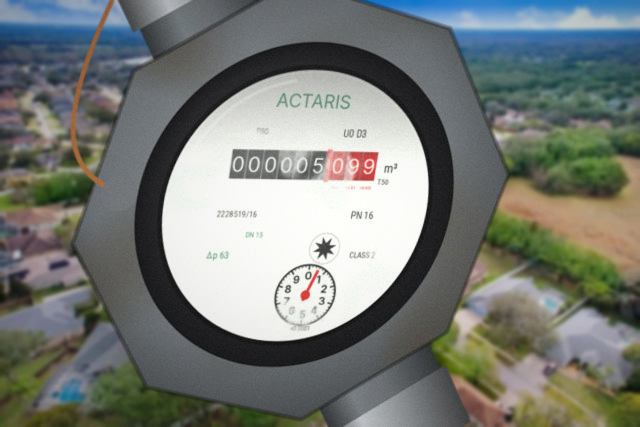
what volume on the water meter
5.0990 m³
